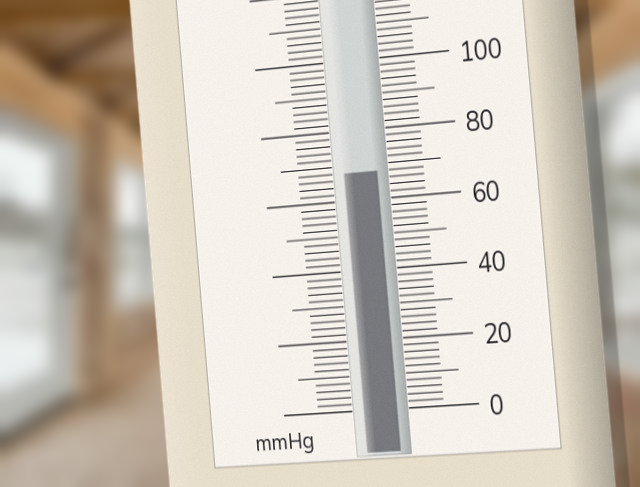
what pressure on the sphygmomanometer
68 mmHg
